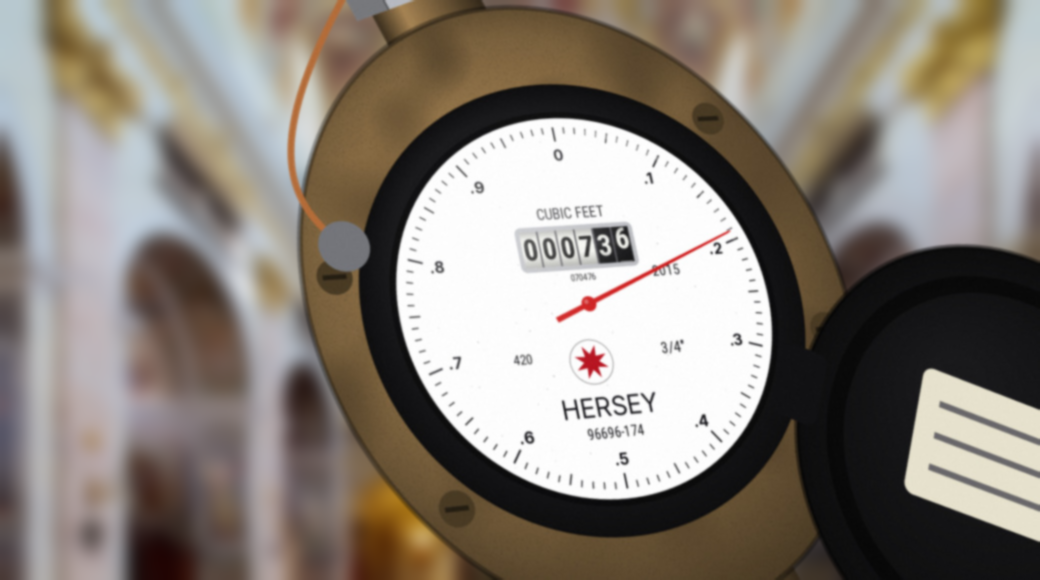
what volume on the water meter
736.19 ft³
